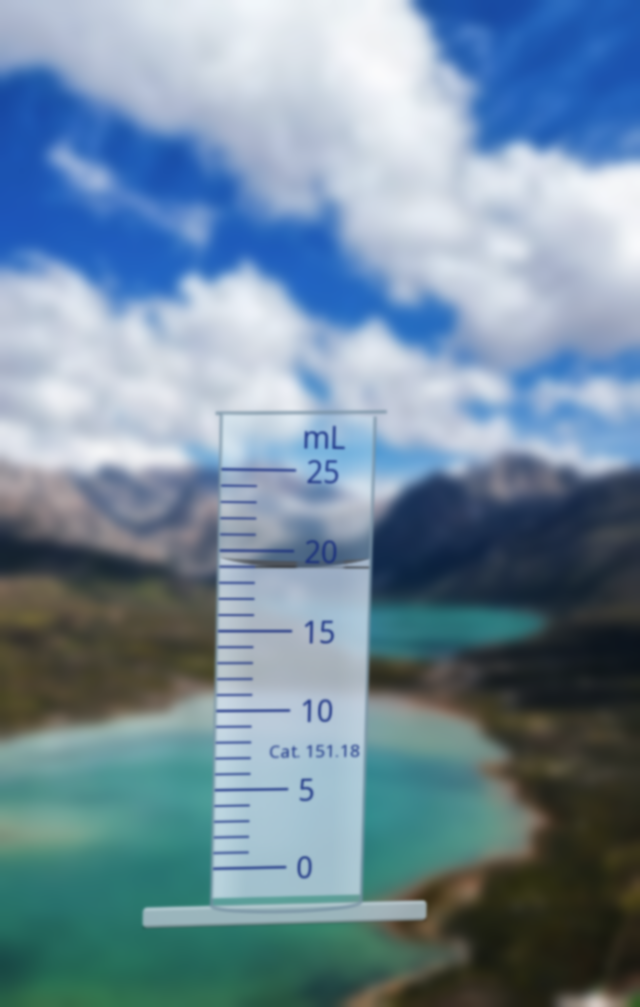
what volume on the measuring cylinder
19 mL
